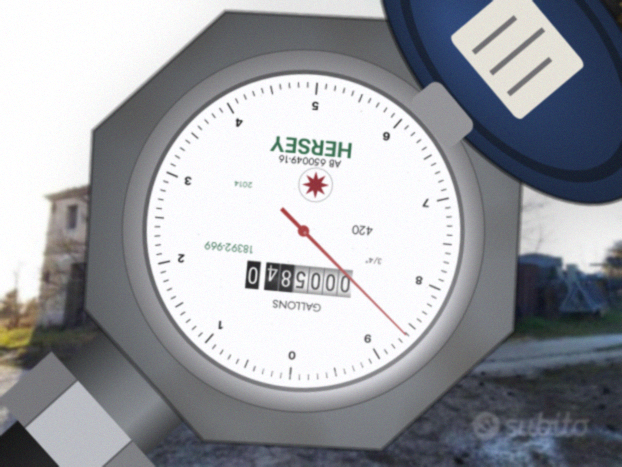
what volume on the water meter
5838.6 gal
